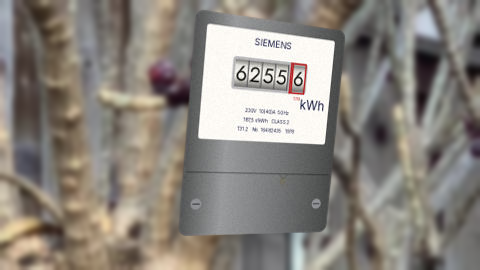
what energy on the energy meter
6255.6 kWh
